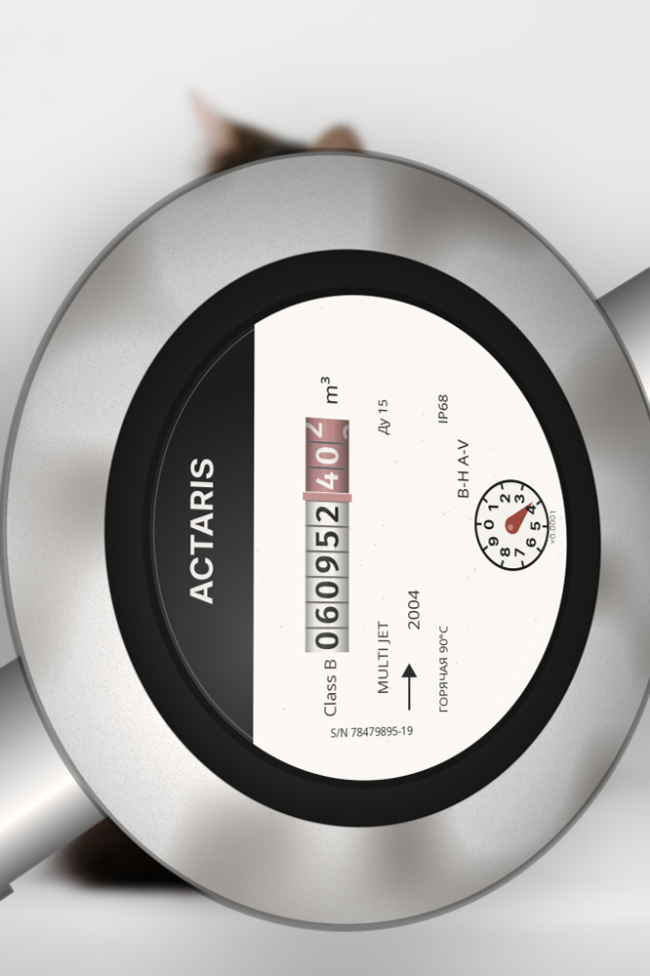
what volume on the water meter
60952.4023 m³
